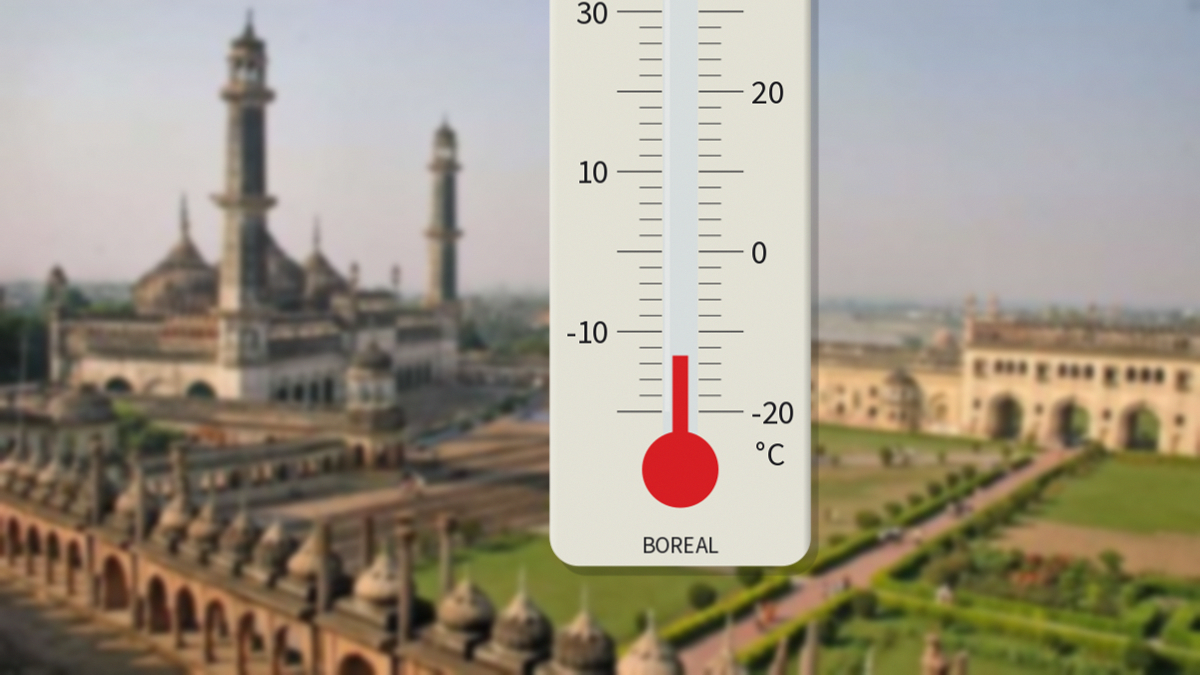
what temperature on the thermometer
-13 °C
